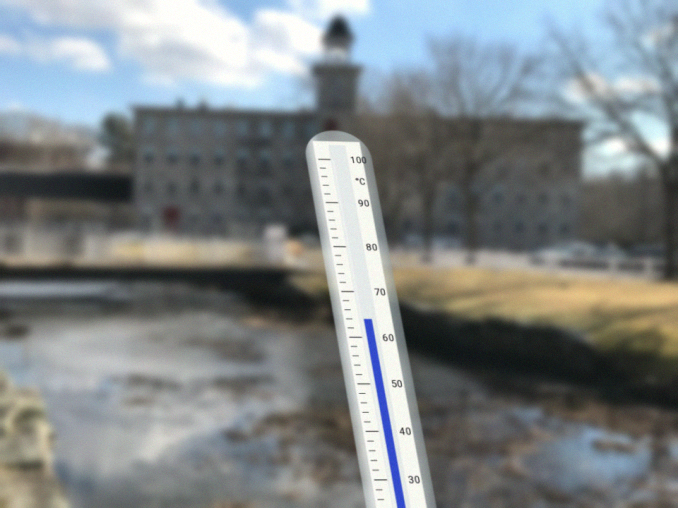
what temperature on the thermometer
64 °C
